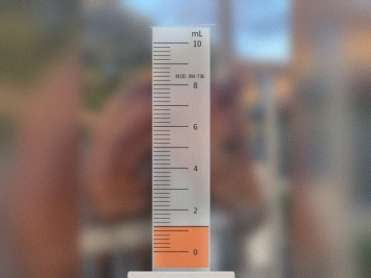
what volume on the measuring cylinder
1.2 mL
